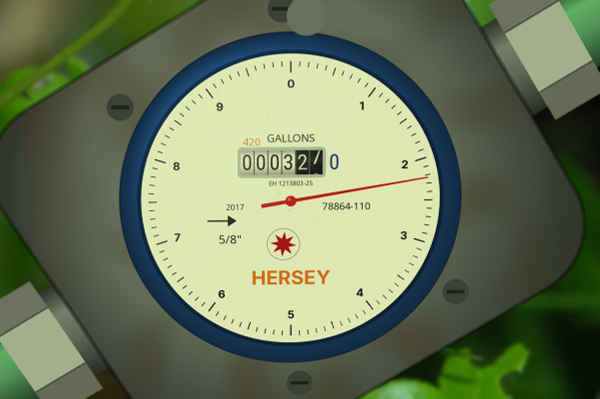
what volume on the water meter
3272.2 gal
